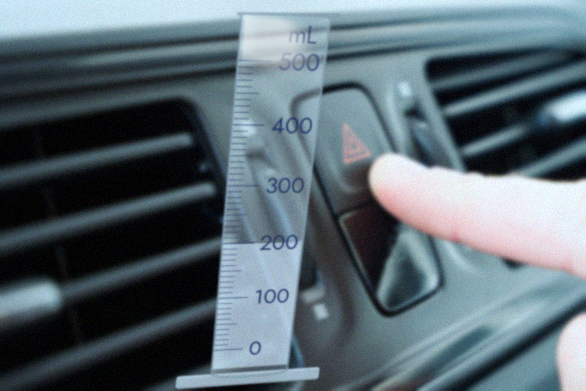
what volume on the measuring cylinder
200 mL
